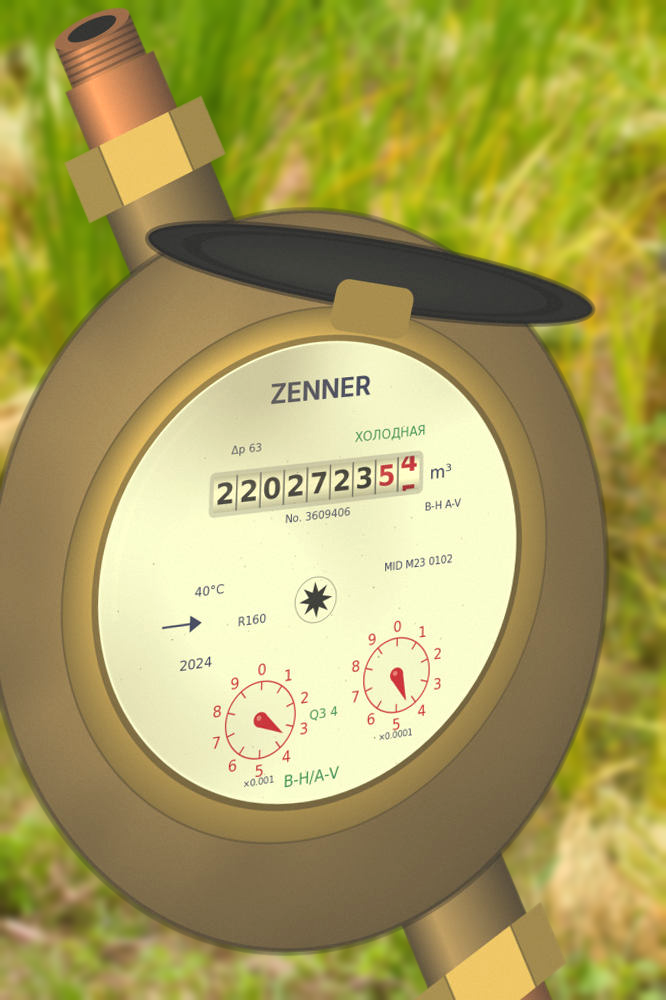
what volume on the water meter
2202723.5434 m³
